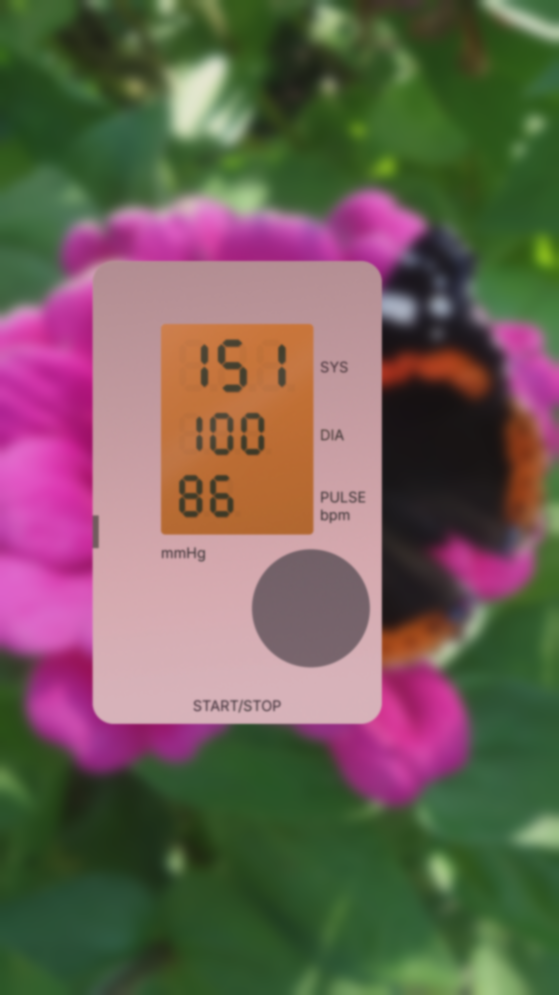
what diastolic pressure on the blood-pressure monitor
100 mmHg
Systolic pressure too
151 mmHg
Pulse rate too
86 bpm
